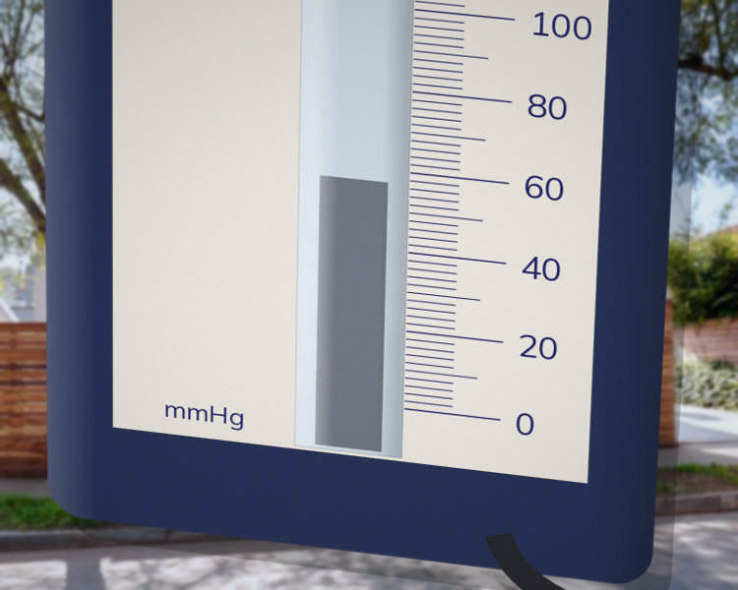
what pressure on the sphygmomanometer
57 mmHg
